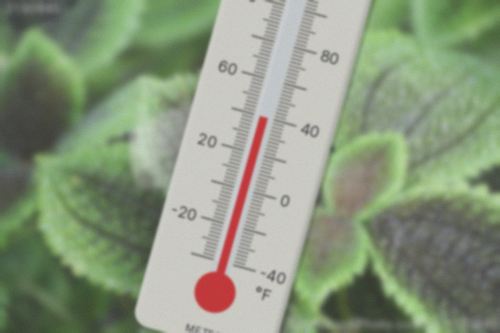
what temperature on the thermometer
40 °F
